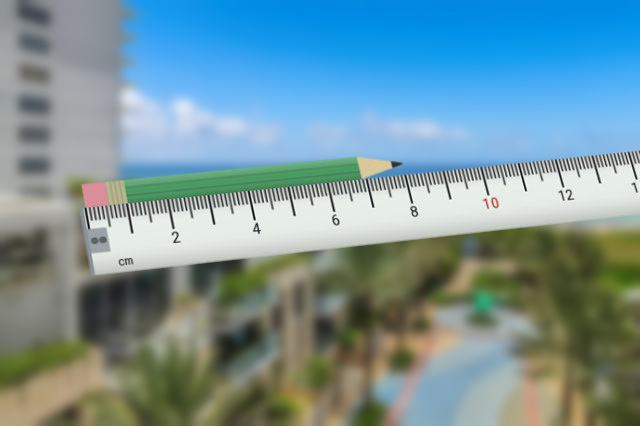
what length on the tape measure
8 cm
